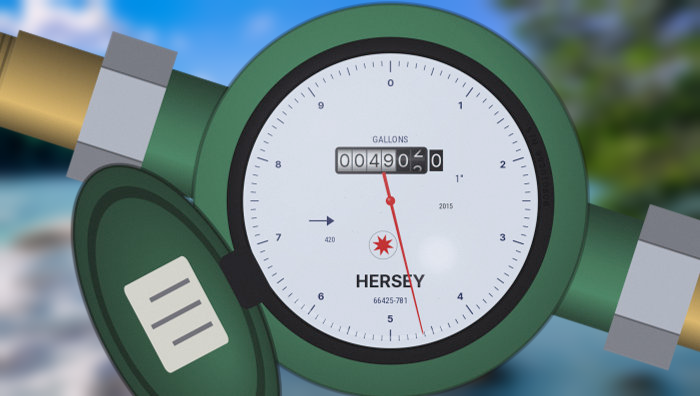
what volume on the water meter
49024.6 gal
